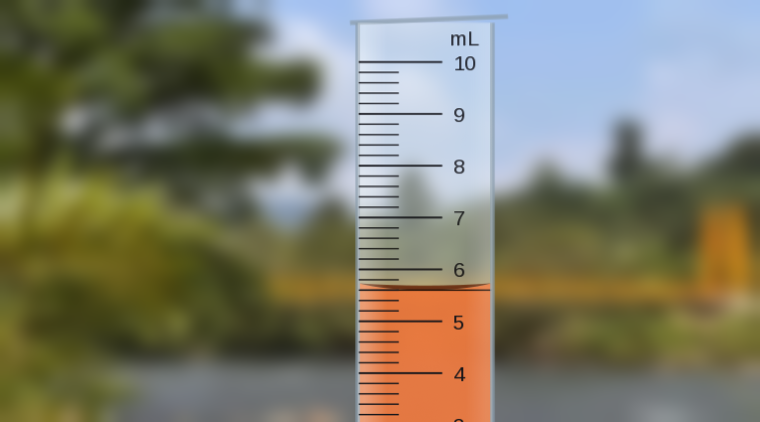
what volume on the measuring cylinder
5.6 mL
